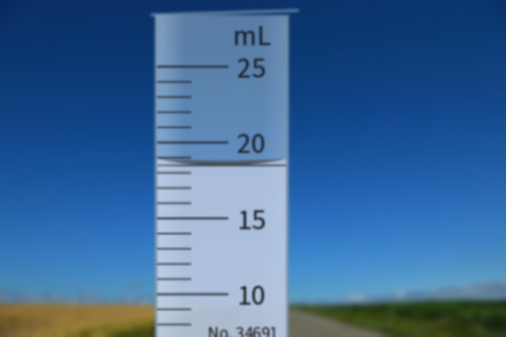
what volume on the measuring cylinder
18.5 mL
